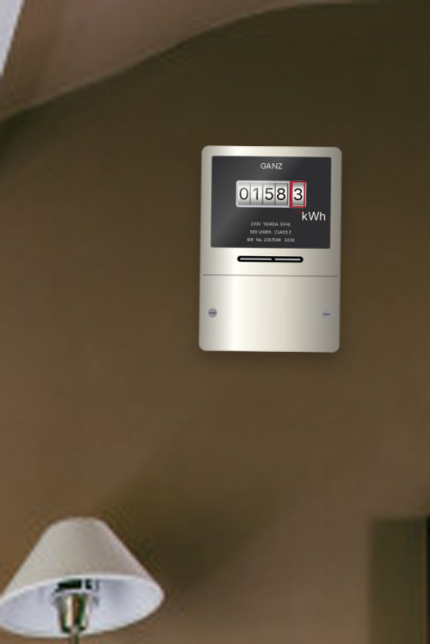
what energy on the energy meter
158.3 kWh
